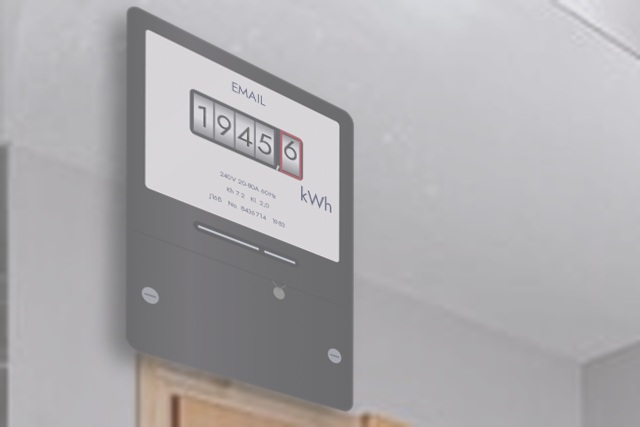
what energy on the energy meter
1945.6 kWh
